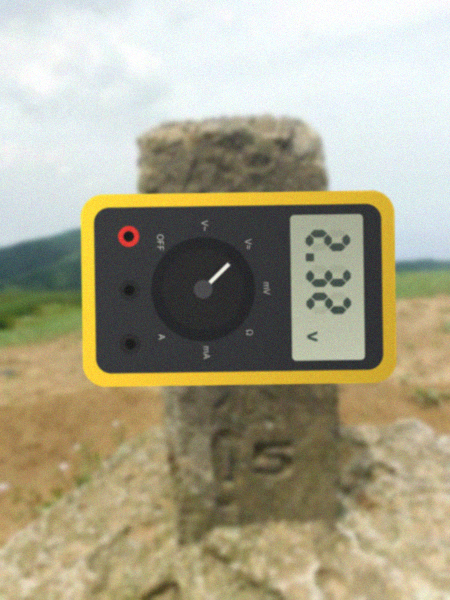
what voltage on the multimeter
2.32 V
